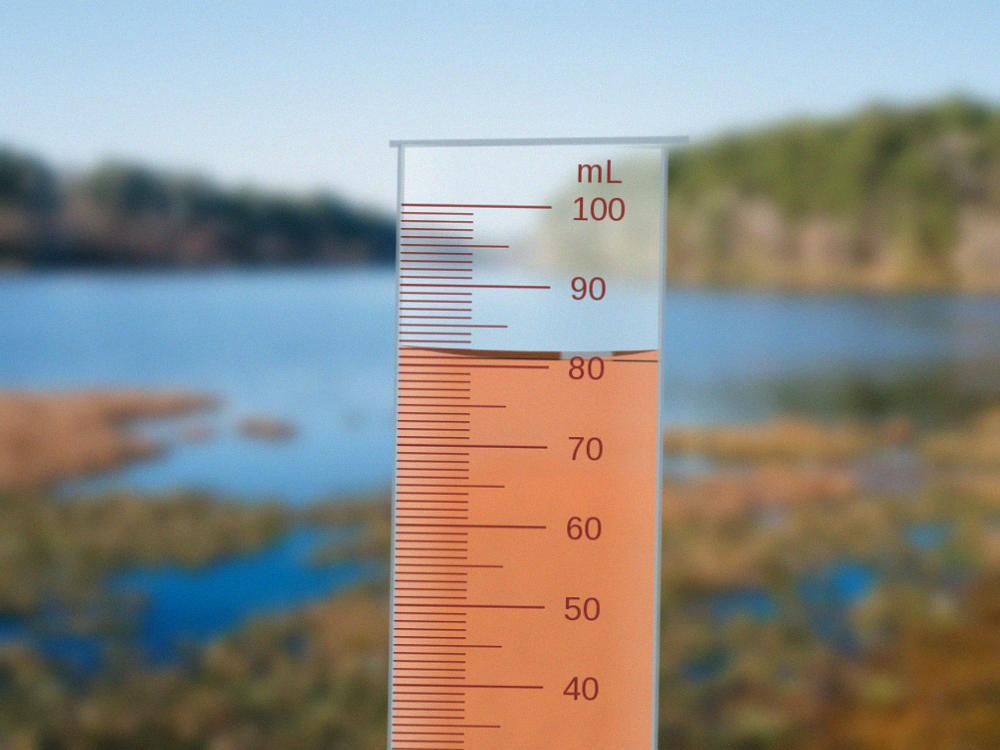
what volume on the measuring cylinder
81 mL
